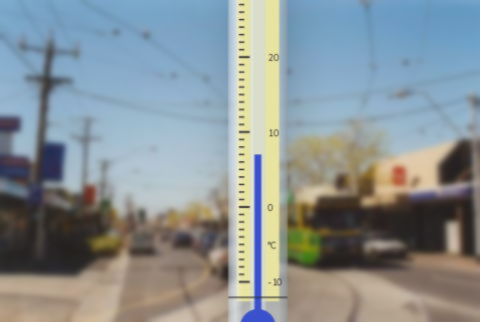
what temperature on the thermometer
7 °C
